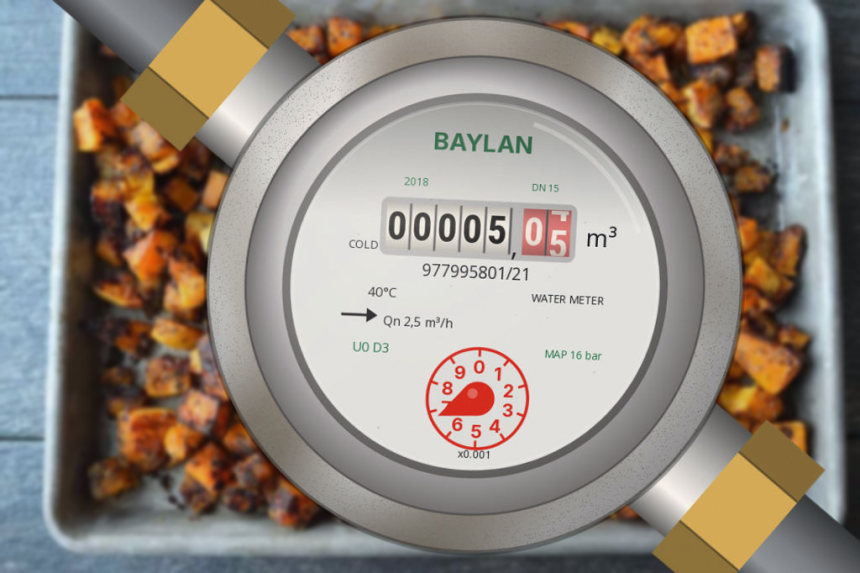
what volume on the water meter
5.046 m³
